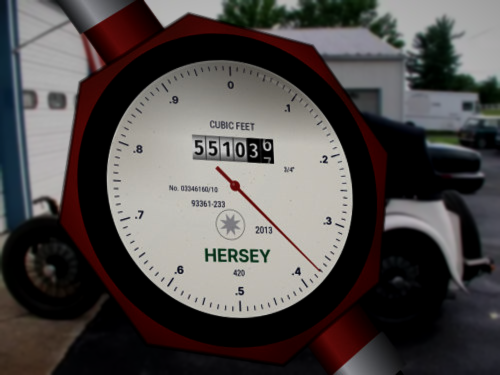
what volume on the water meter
551036.37 ft³
